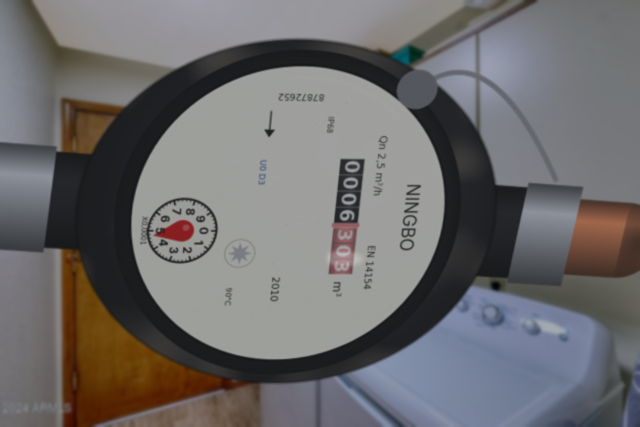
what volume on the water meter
6.3034 m³
